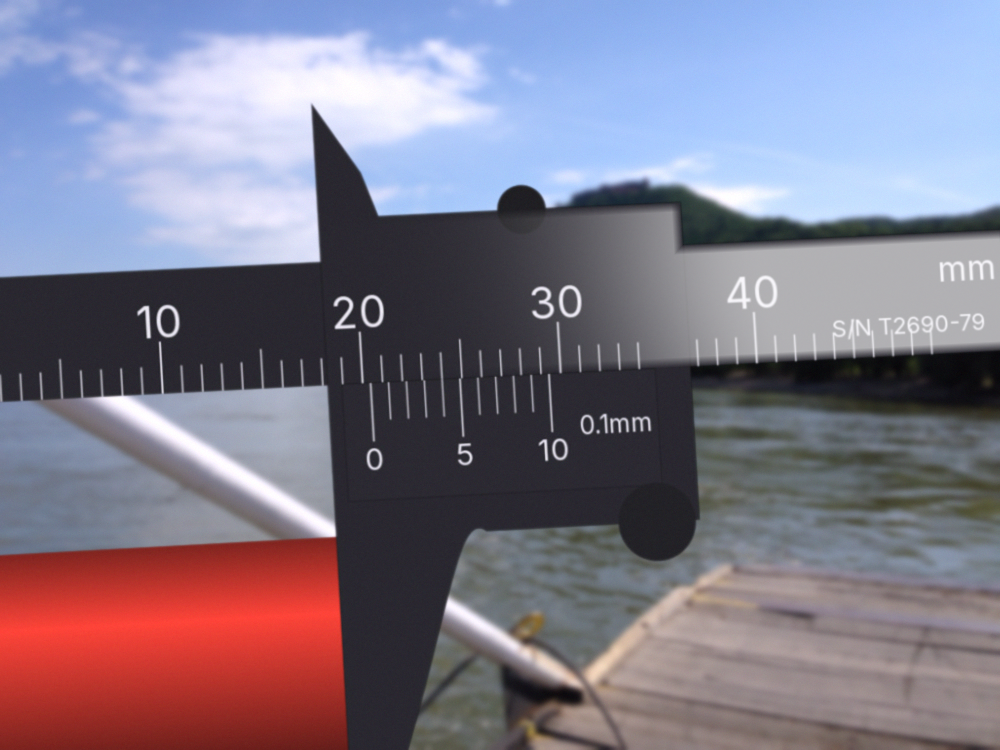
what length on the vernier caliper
20.4 mm
